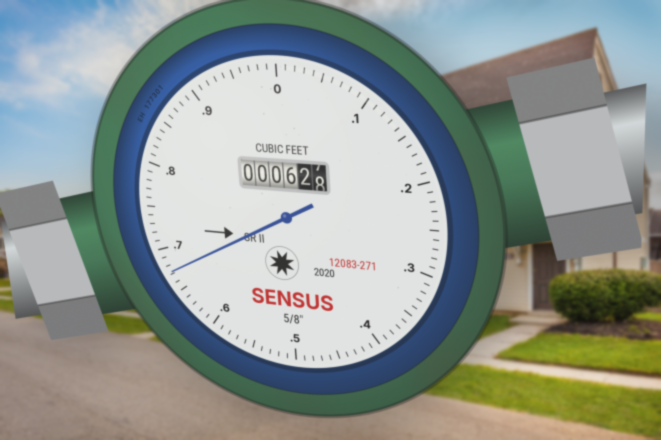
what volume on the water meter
627.67 ft³
